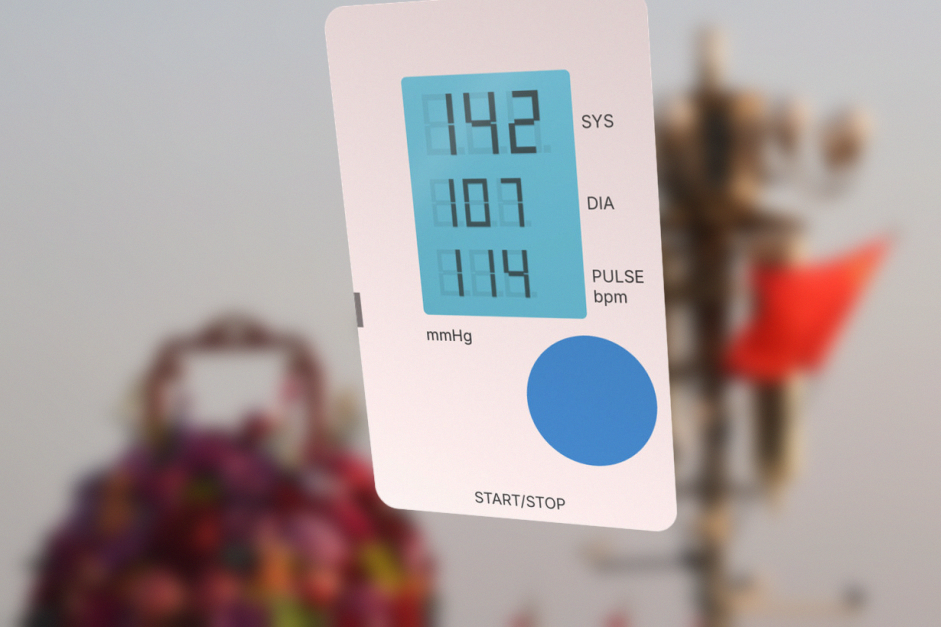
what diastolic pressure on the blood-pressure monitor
107 mmHg
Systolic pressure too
142 mmHg
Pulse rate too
114 bpm
